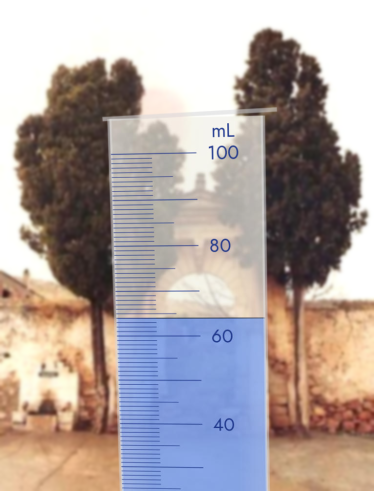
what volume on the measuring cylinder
64 mL
